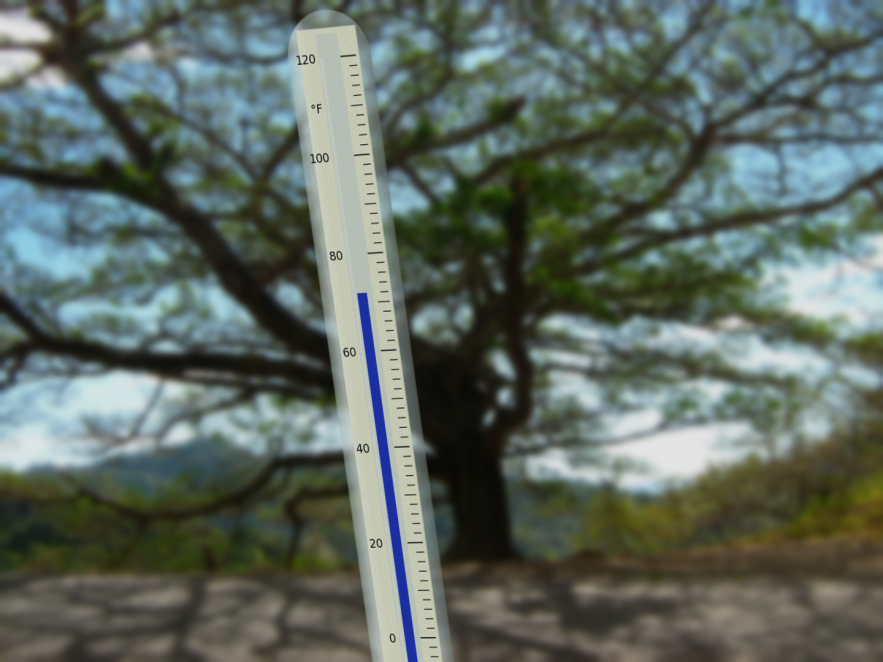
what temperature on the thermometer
72 °F
